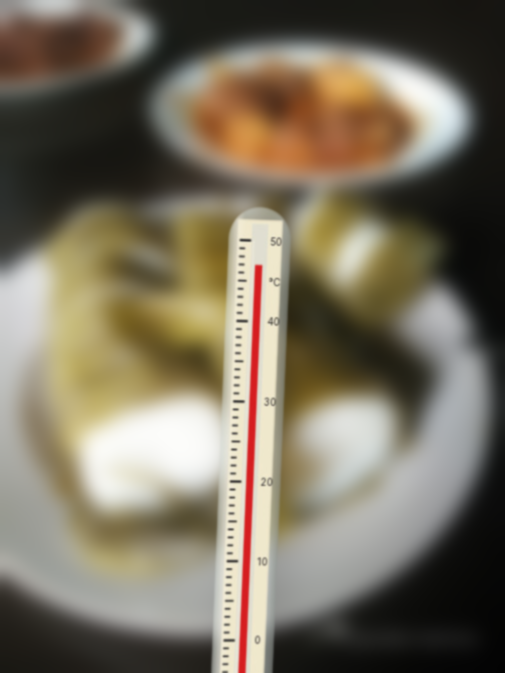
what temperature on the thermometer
47 °C
